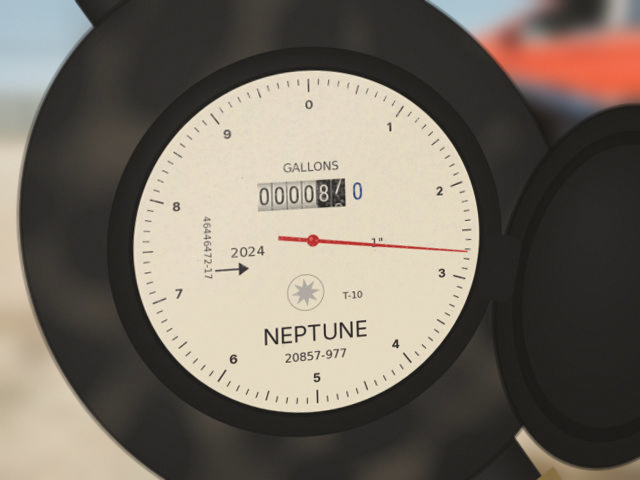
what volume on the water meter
872.7 gal
